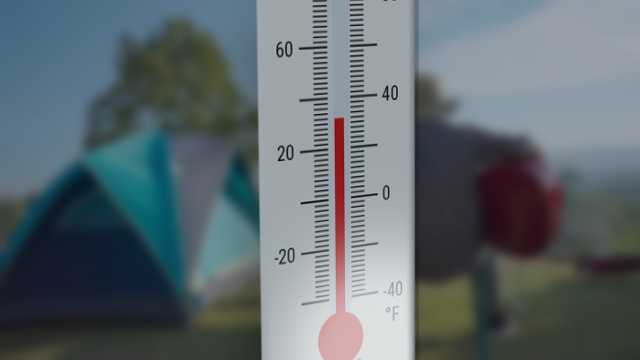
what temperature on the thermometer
32 °F
